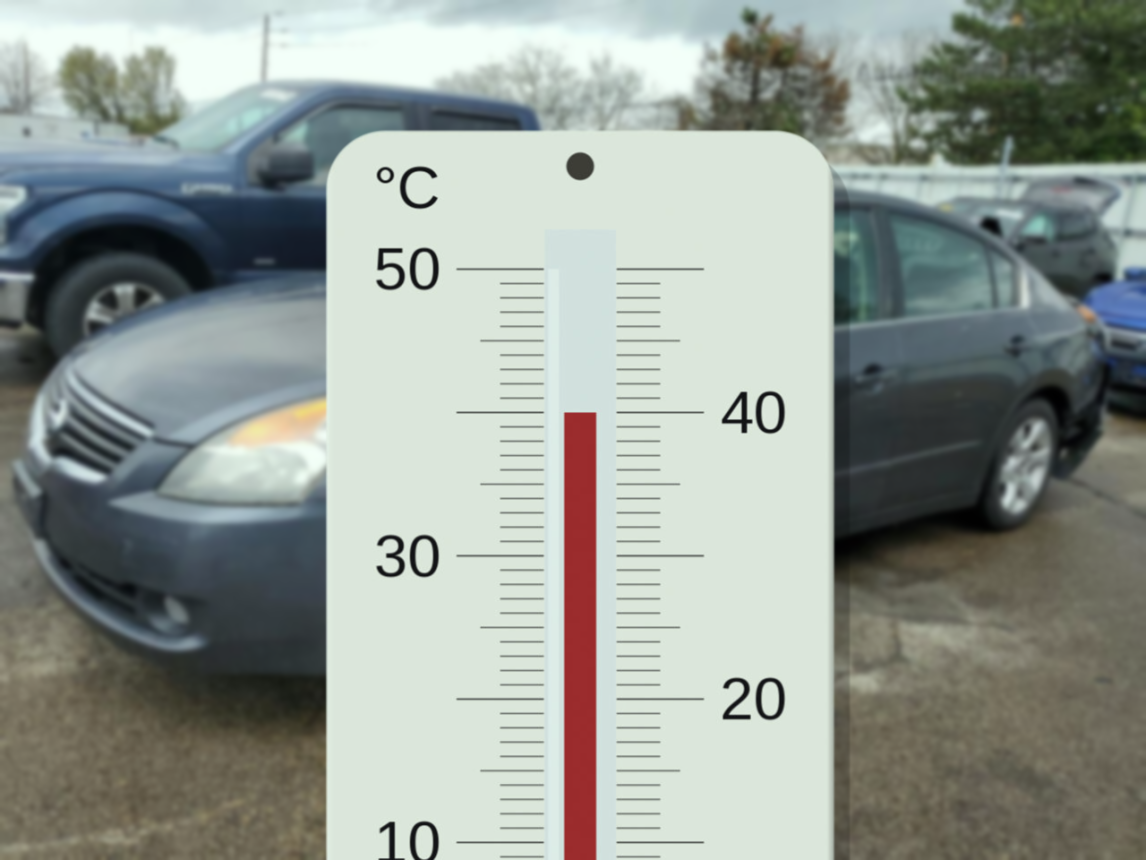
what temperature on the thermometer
40 °C
